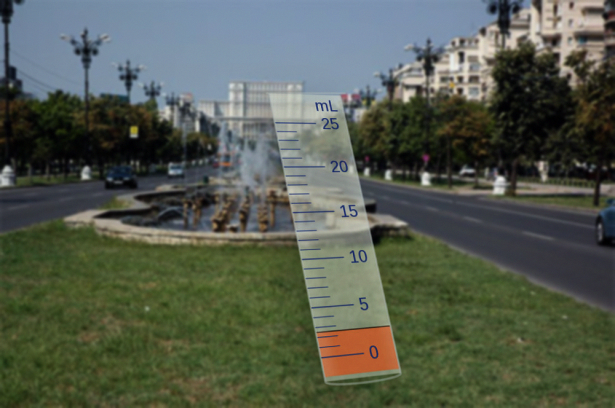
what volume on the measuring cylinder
2.5 mL
